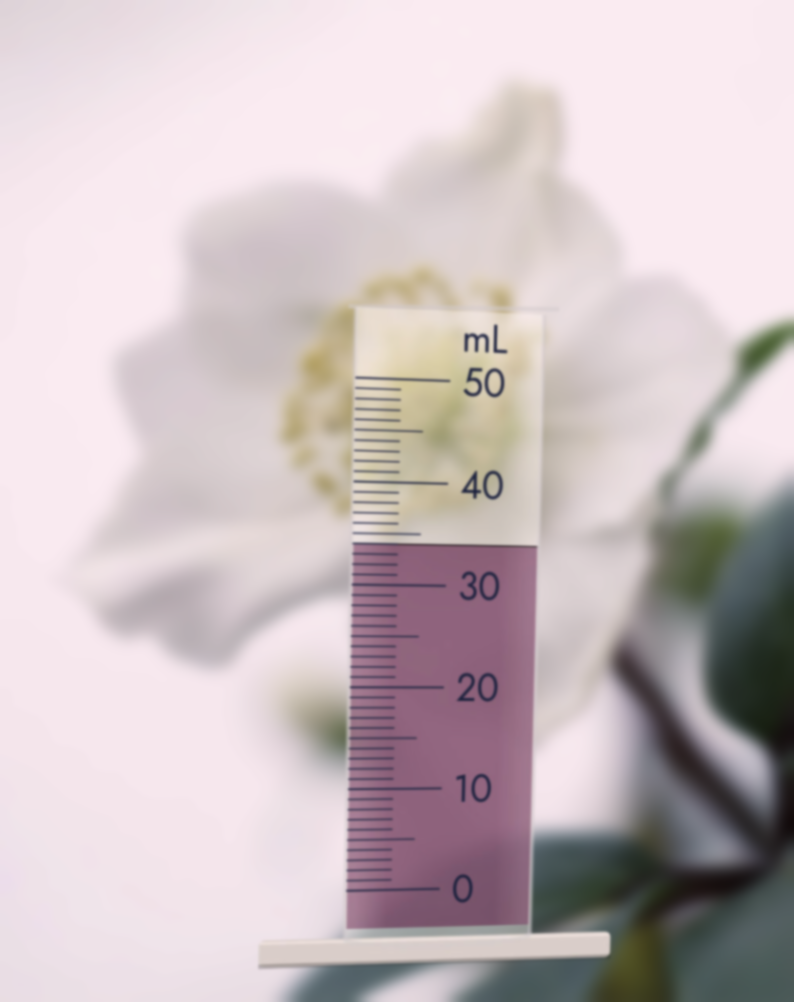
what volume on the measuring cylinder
34 mL
